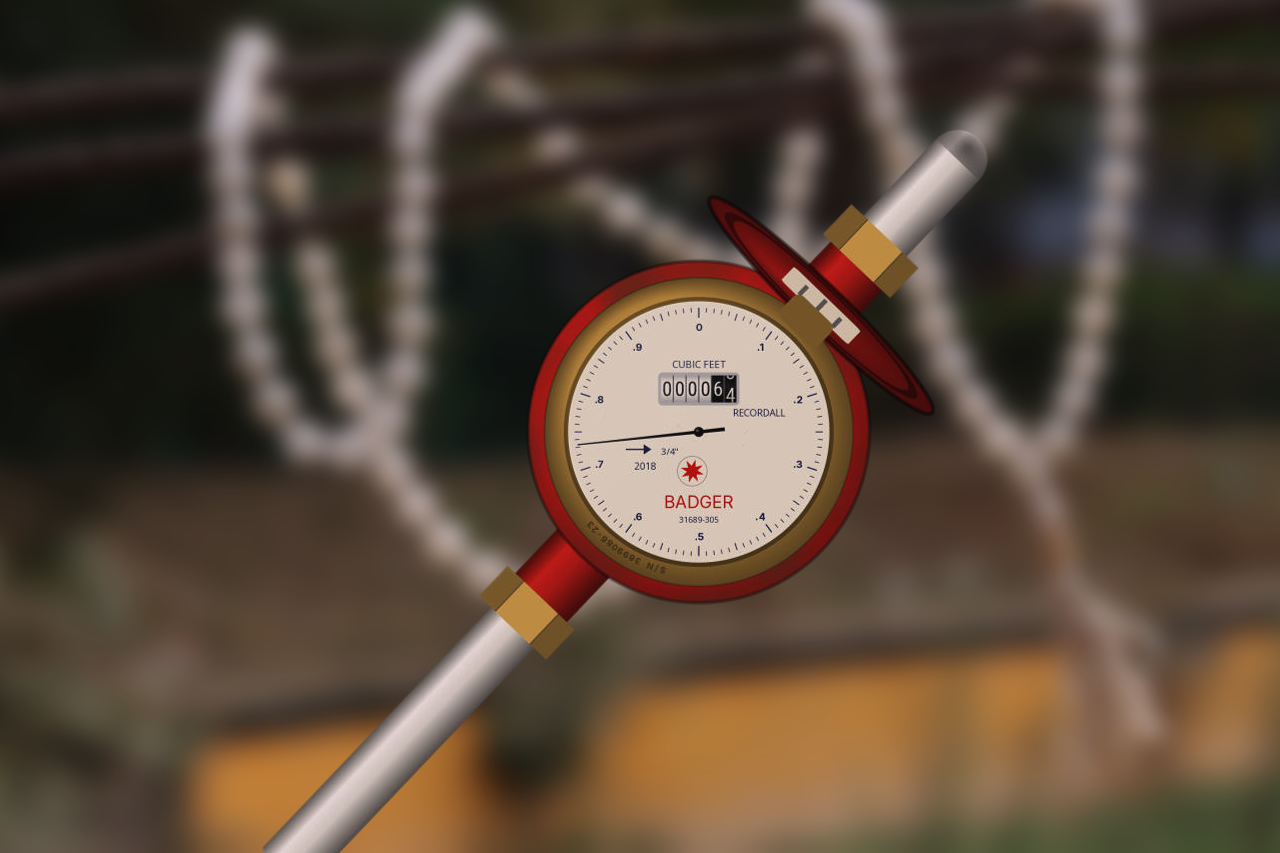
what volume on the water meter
63.73 ft³
